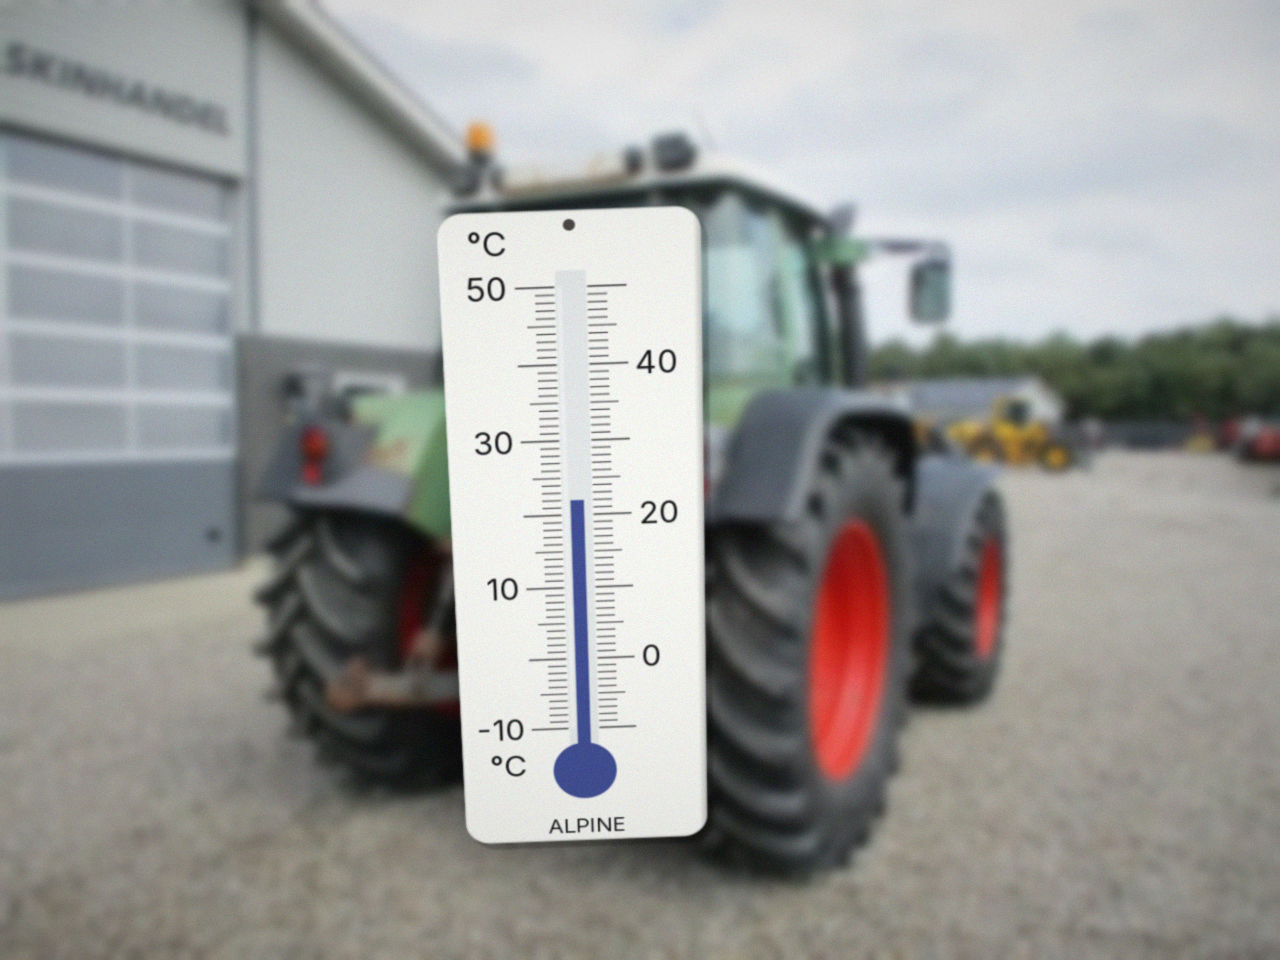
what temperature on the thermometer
22 °C
